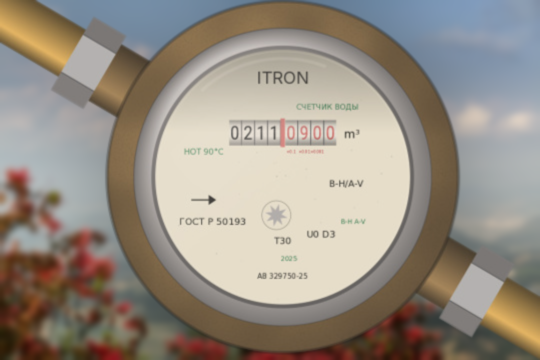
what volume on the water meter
211.0900 m³
